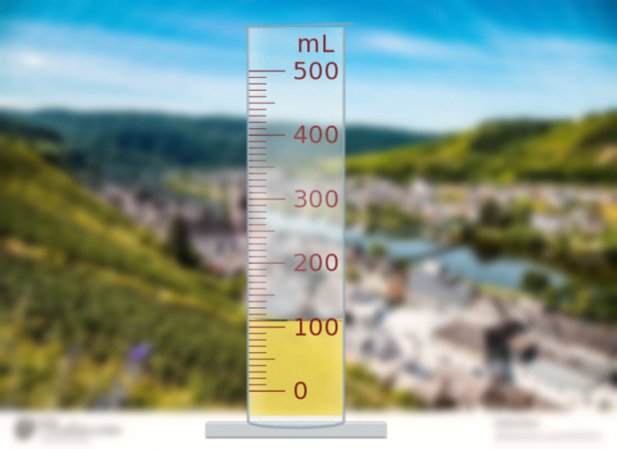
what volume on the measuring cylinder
110 mL
